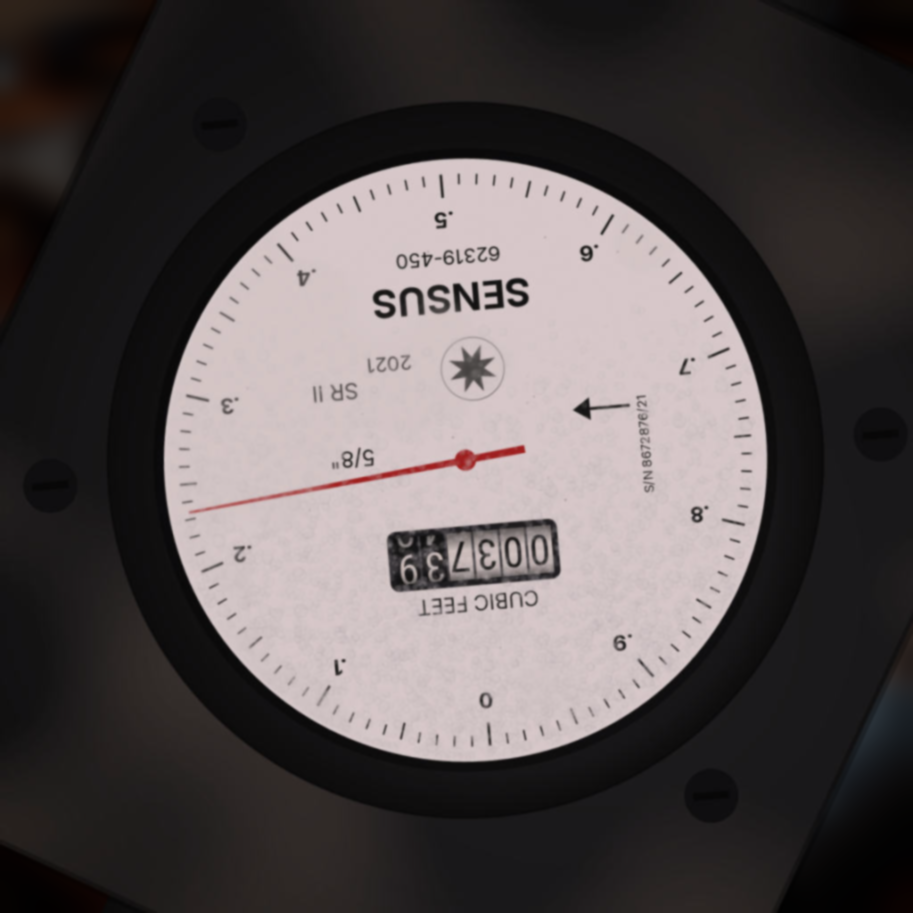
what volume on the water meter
3739.23 ft³
